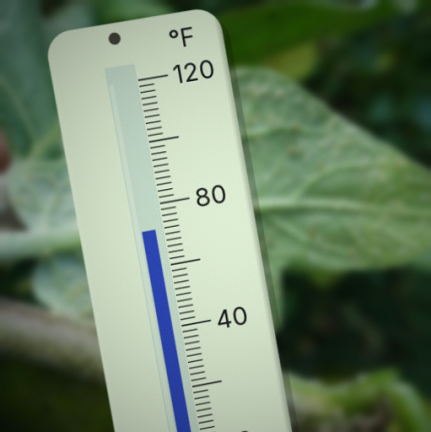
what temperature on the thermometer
72 °F
